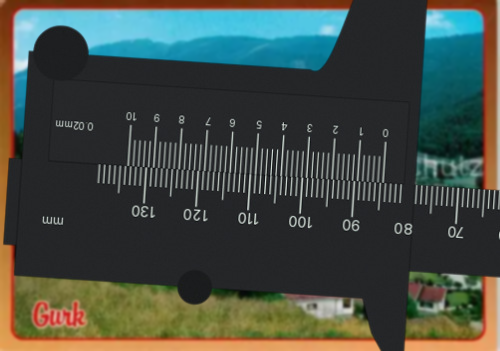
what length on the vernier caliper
84.5 mm
